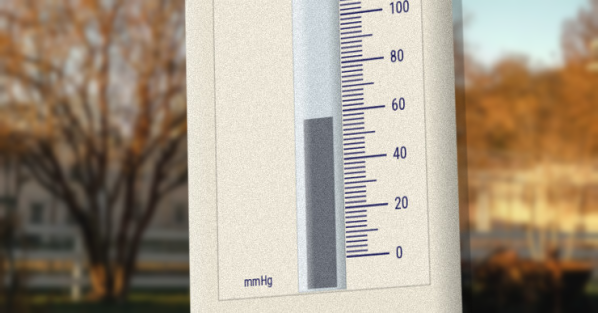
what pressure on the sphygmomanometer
58 mmHg
